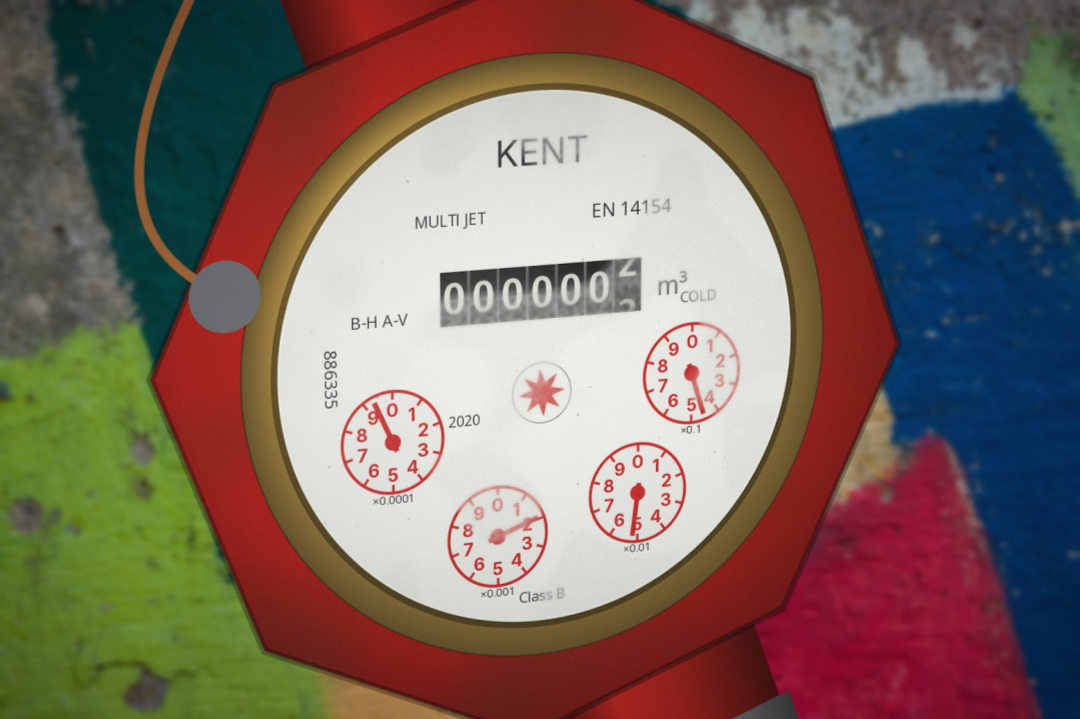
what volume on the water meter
2.4519 m³
